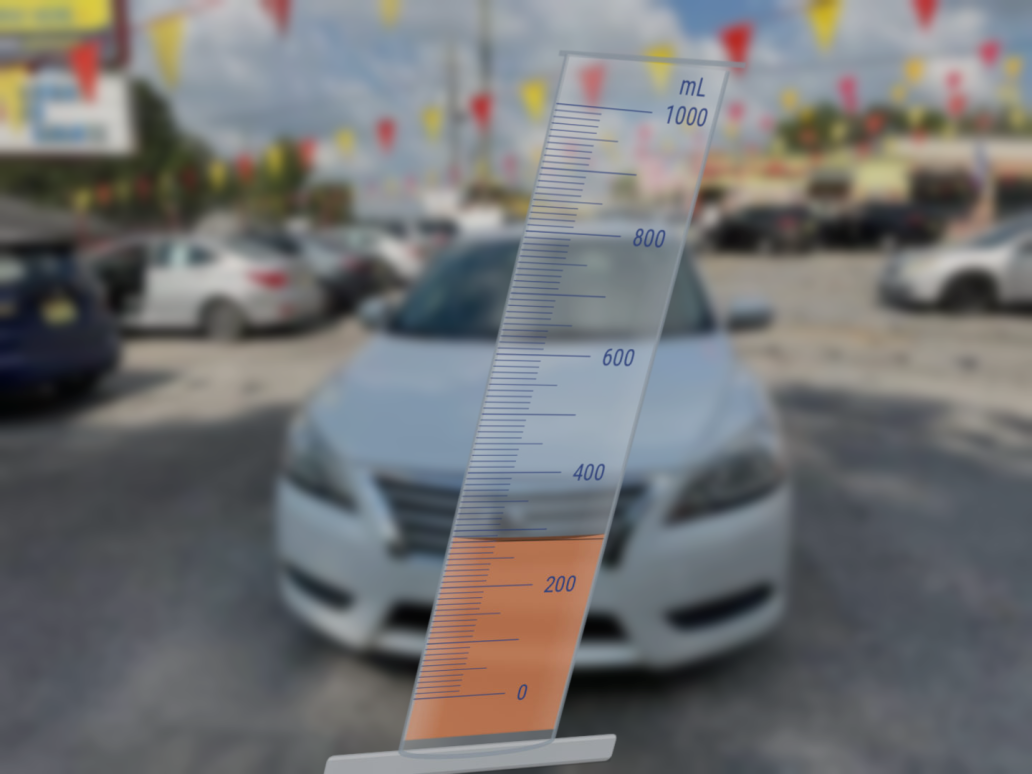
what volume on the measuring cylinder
280 mL
